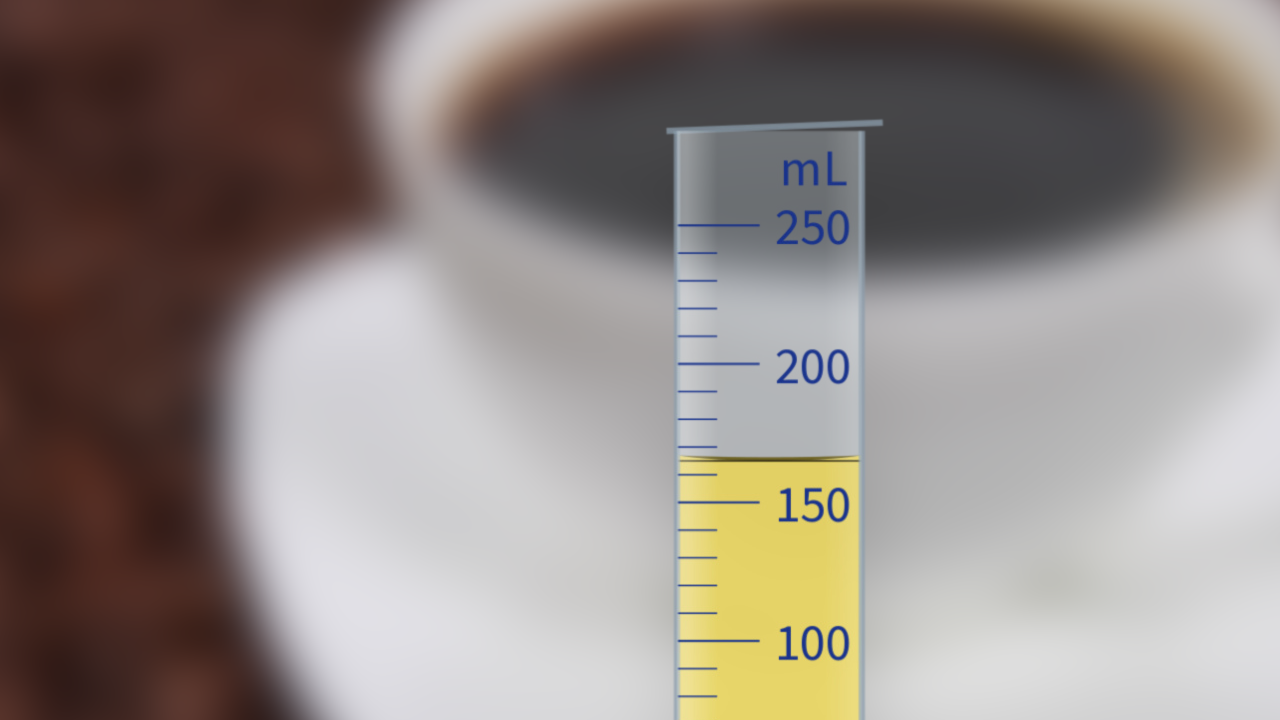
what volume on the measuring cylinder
165 mL
